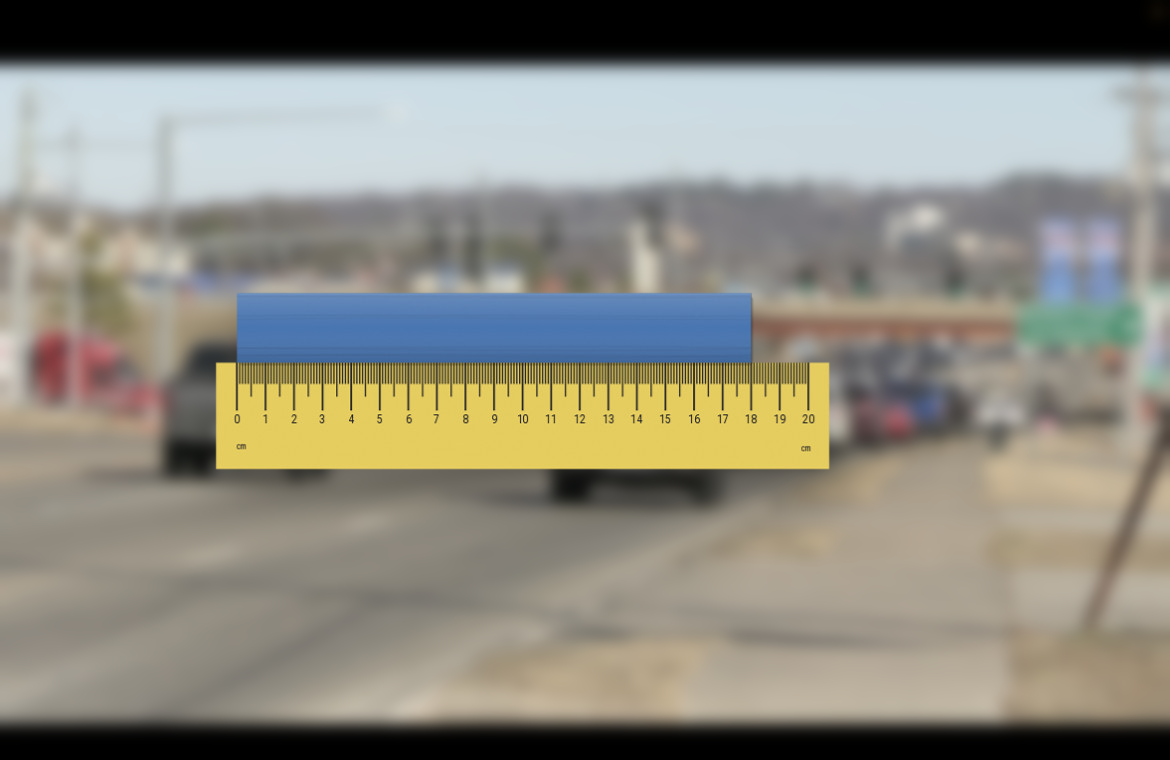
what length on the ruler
18 cm
